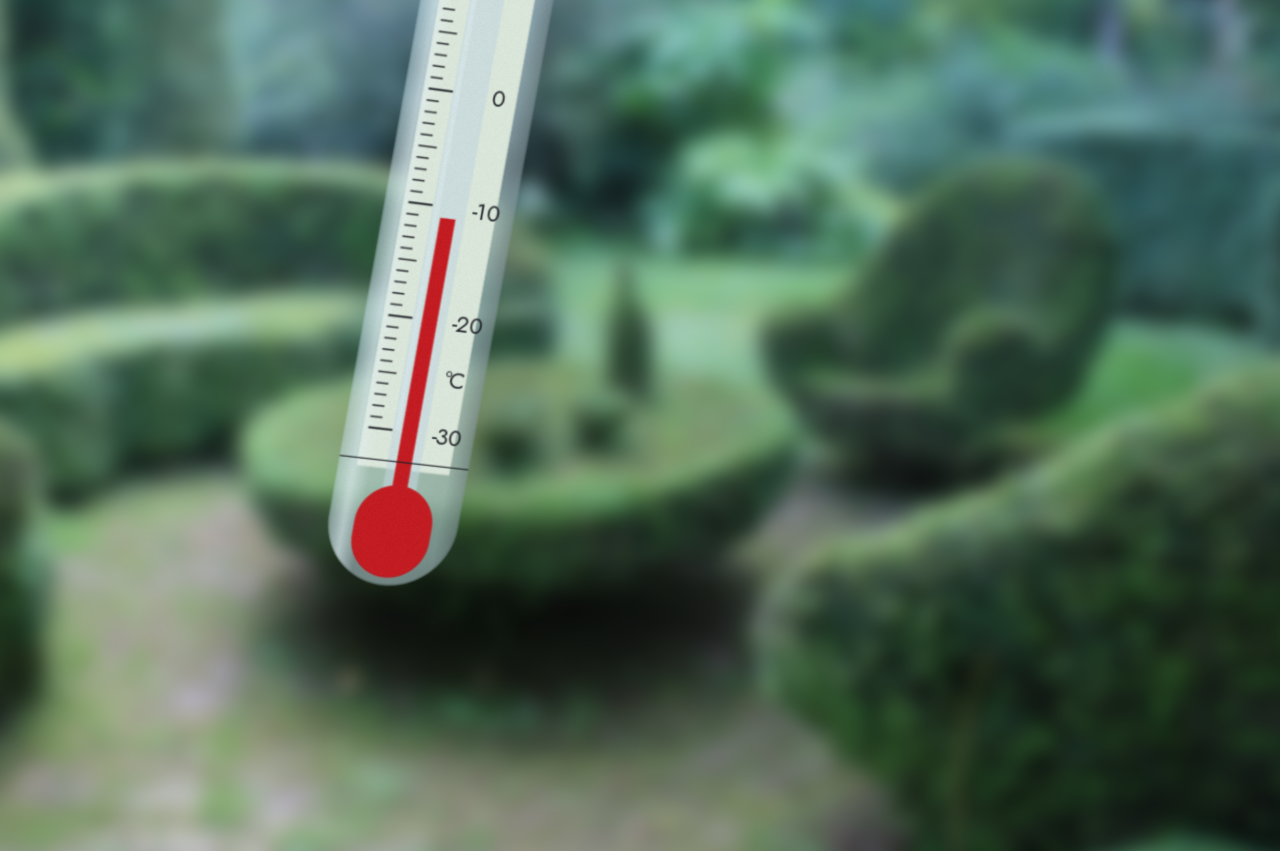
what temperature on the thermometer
-11 °C
